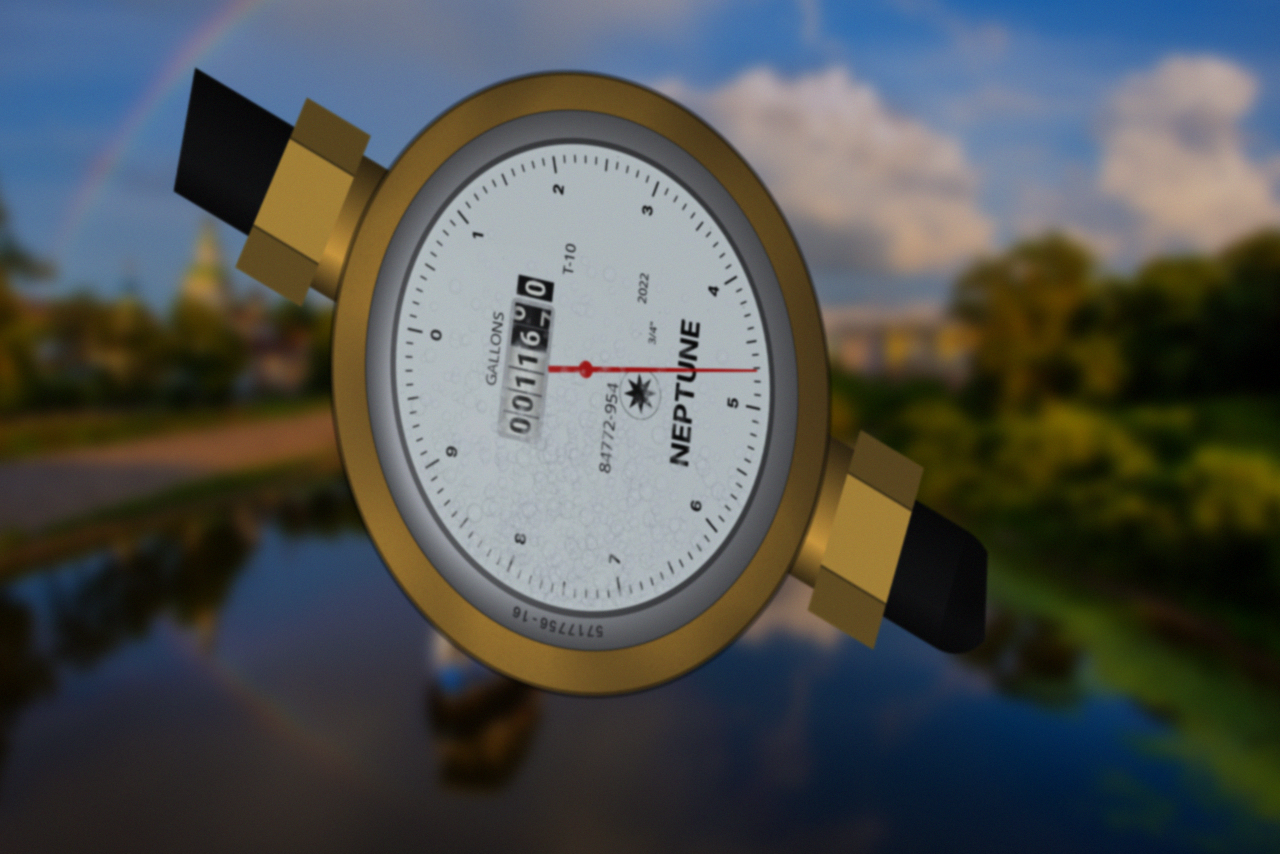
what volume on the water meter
11664.7 gal
